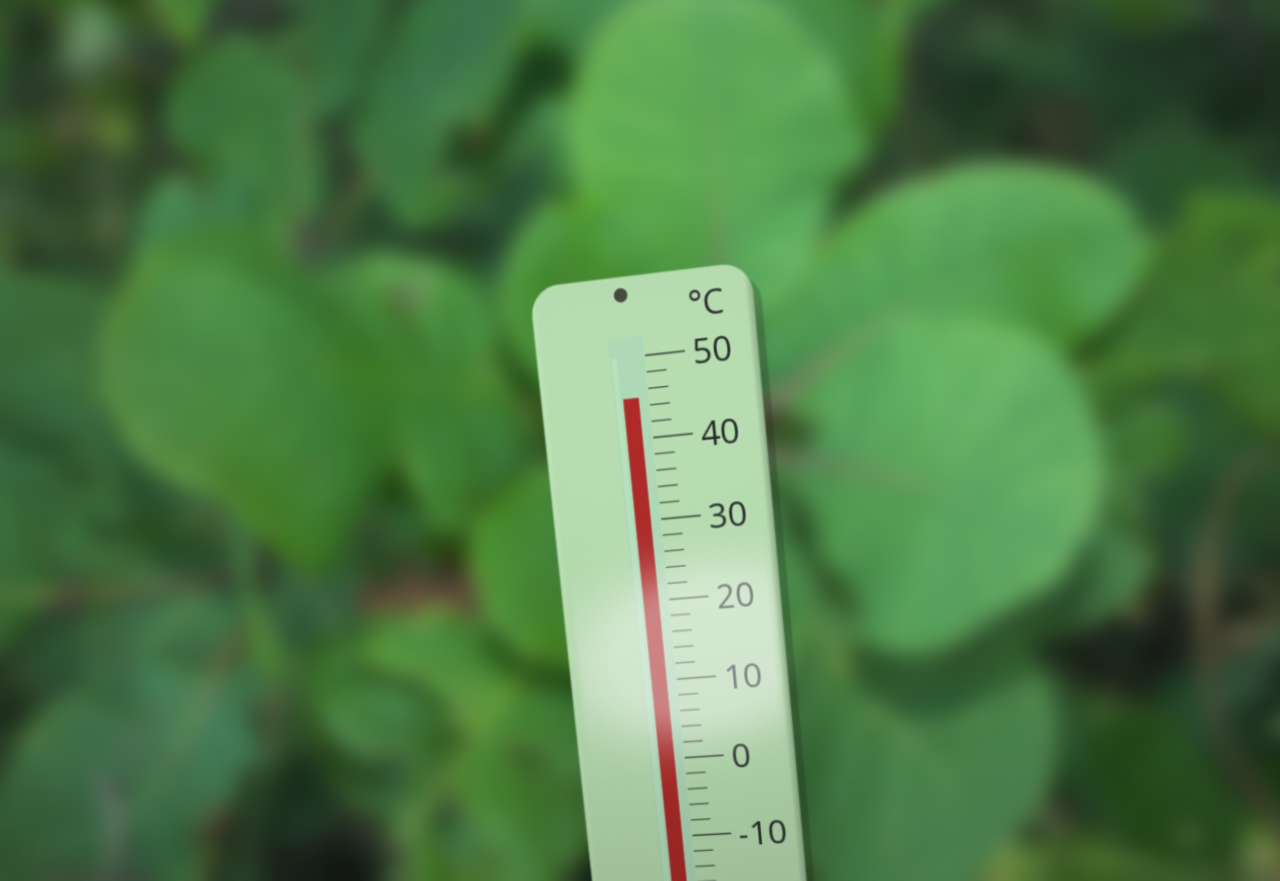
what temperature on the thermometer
45 °C
